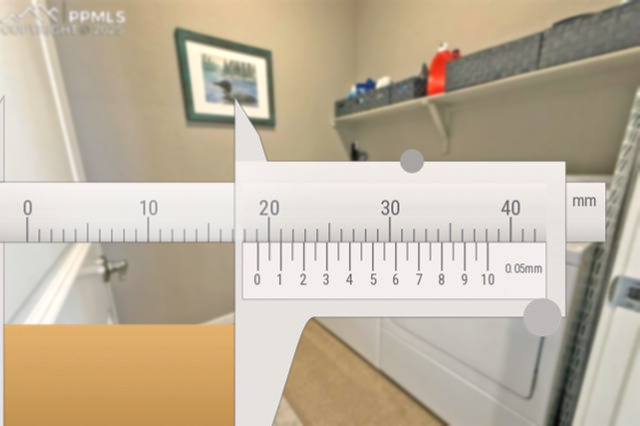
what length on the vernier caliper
19.1 mm
